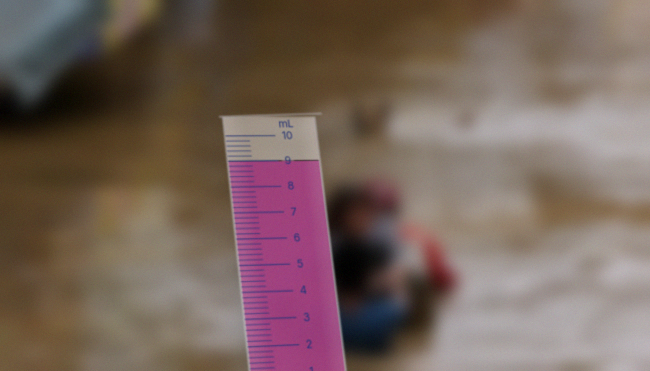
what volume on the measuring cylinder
9 mL
